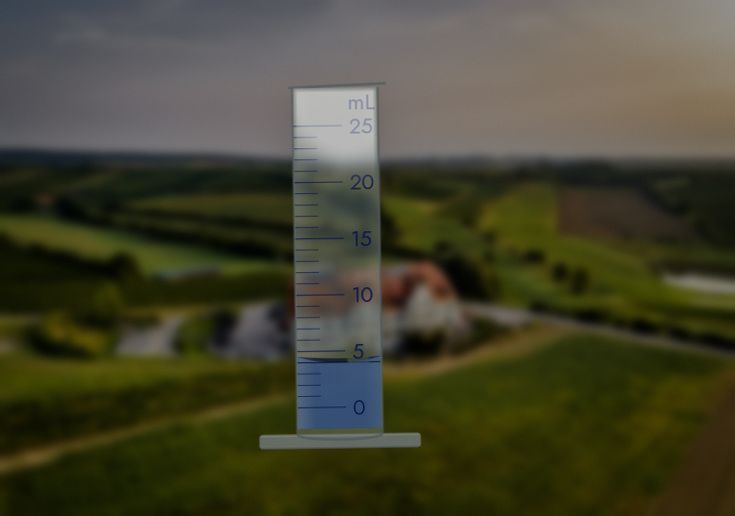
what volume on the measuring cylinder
4 mL
